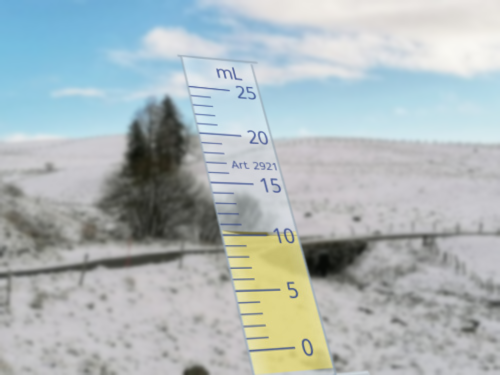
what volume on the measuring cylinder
10 mL
